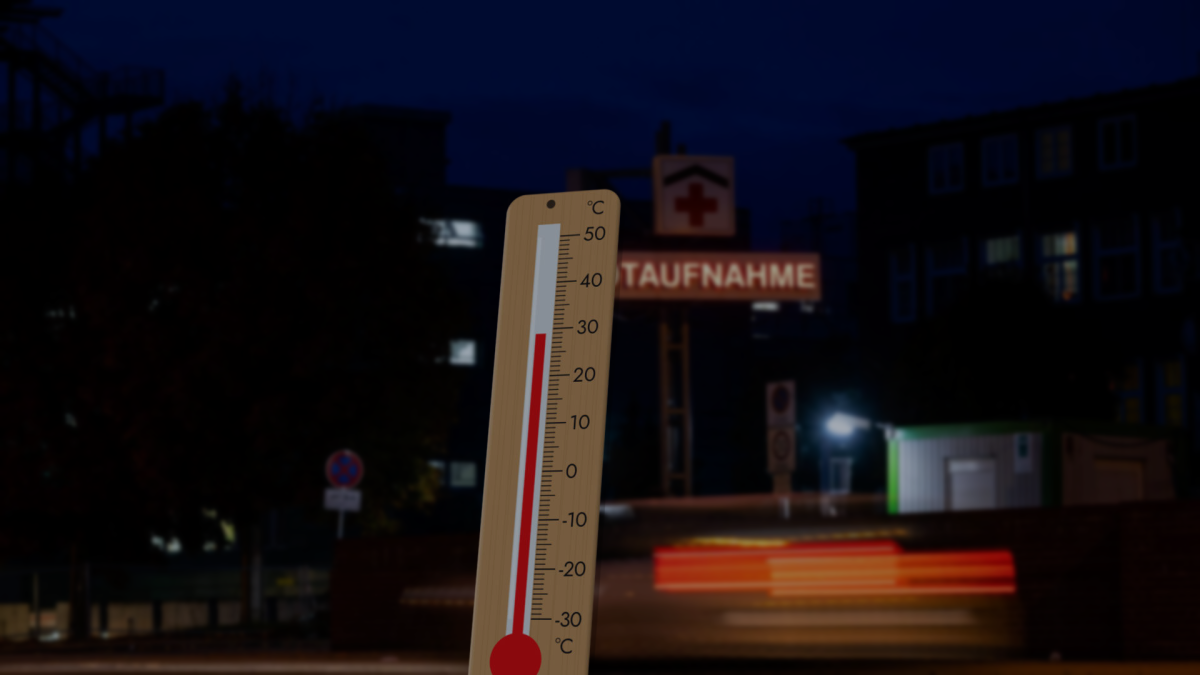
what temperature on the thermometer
29 °C
